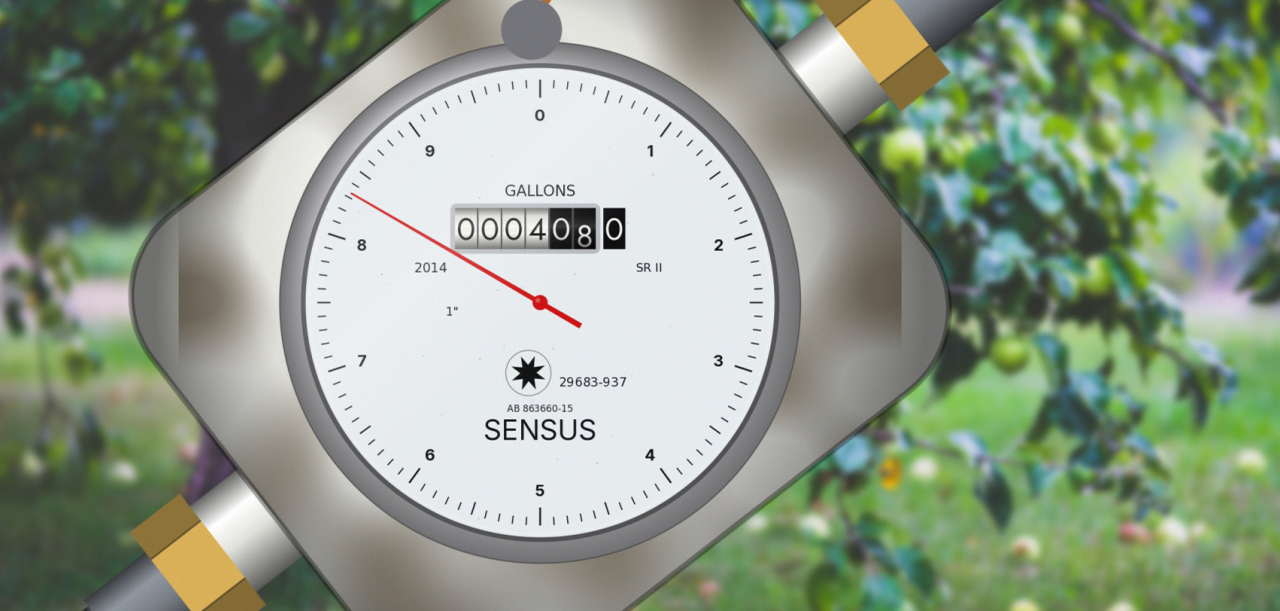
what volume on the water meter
4078.3 gal
